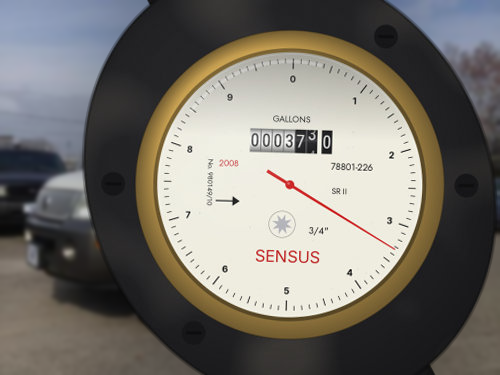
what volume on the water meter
3733.3 gal
